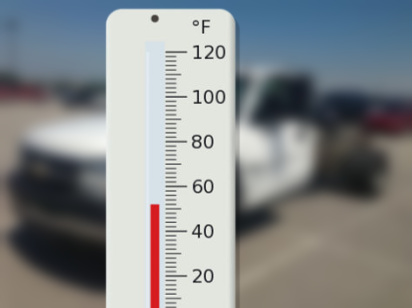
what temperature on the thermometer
52 °F
